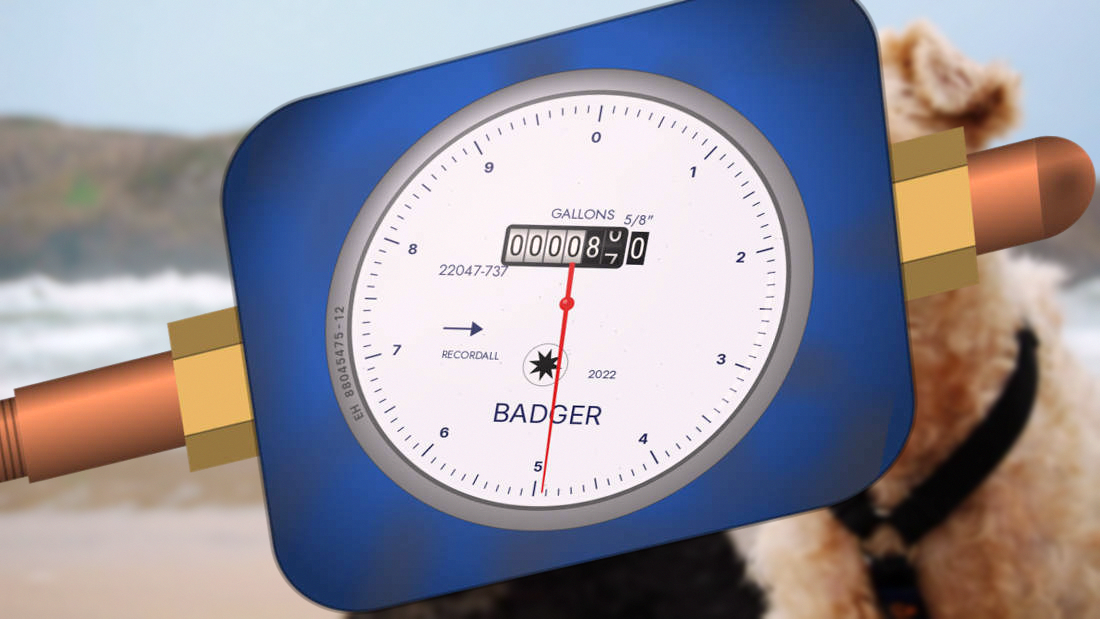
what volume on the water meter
864.9 gal
